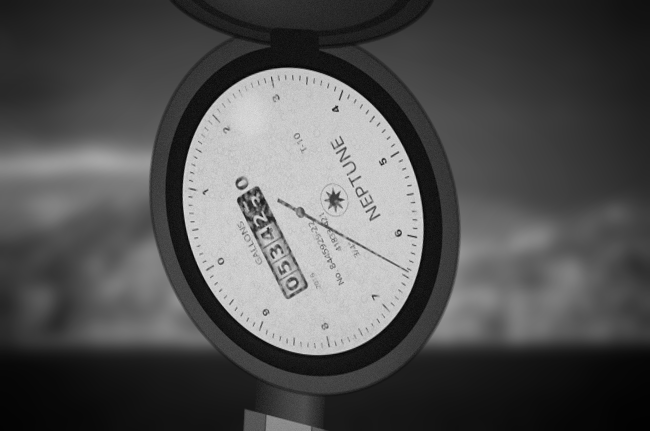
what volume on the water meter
534226.4 gal
